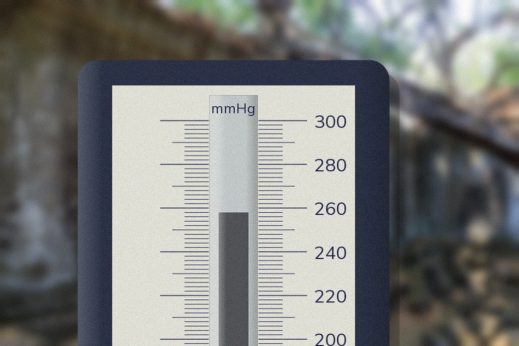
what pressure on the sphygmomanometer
258 mmHg
